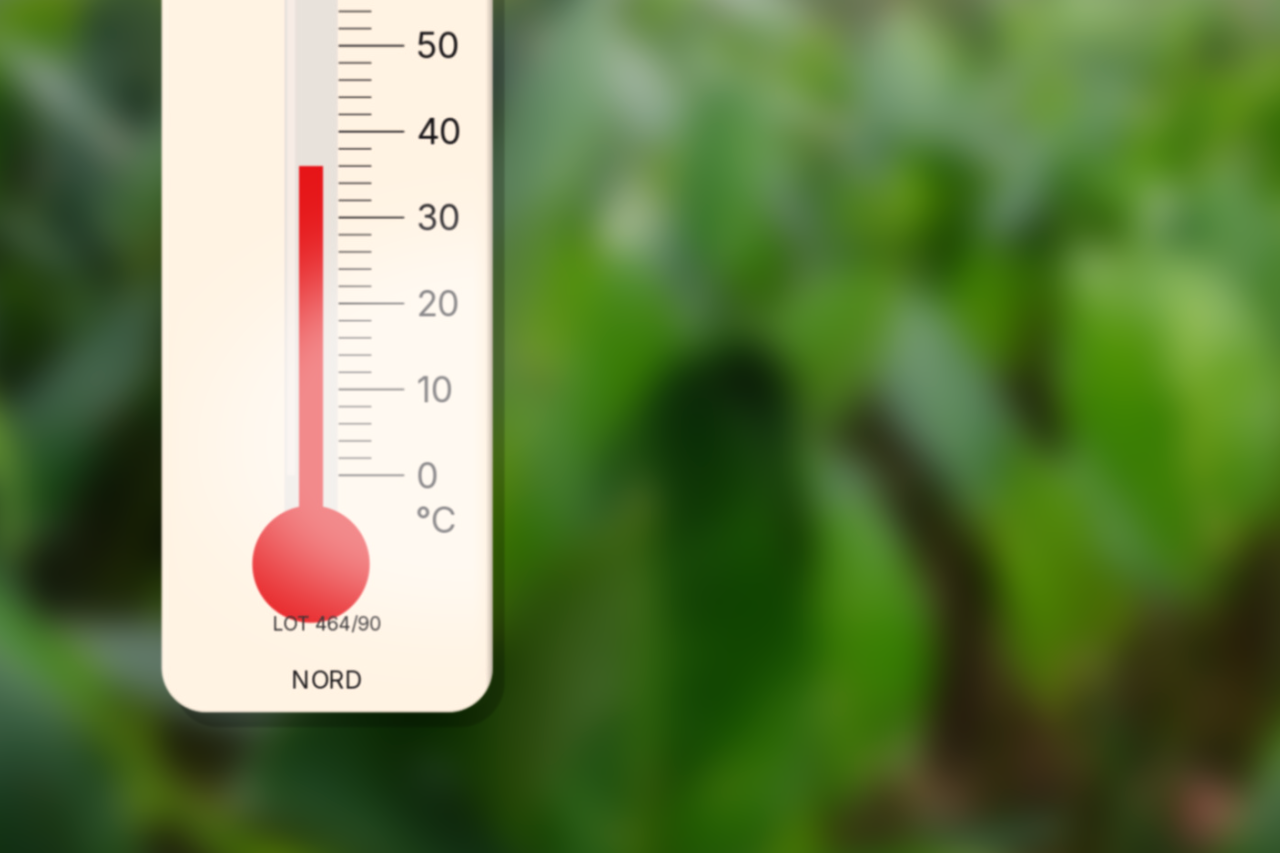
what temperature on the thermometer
36 °C
